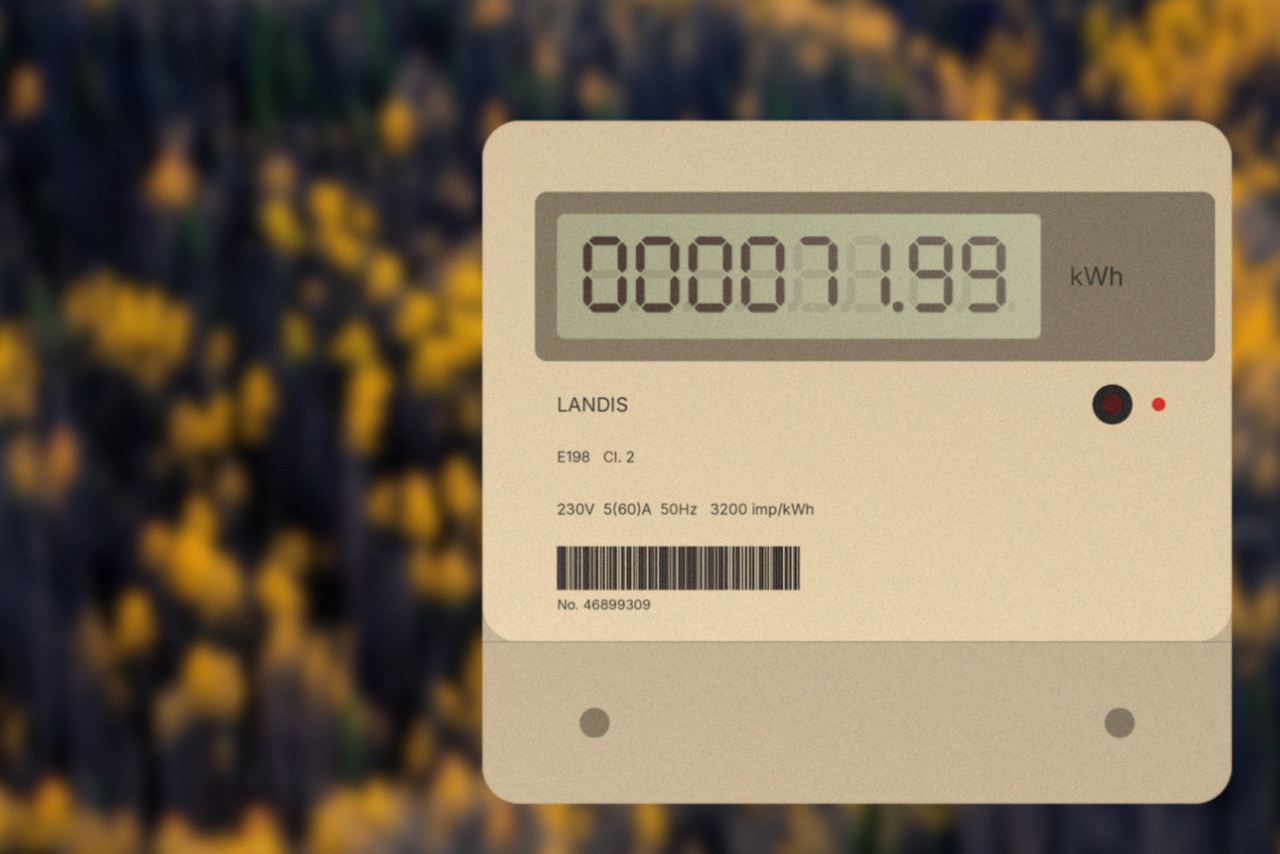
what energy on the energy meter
71.99 kWh
